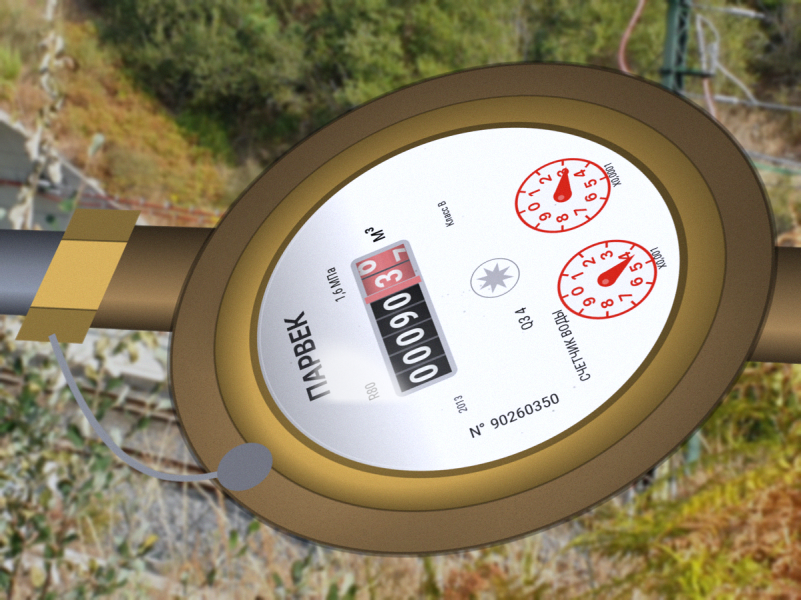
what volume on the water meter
90.3643 m³
